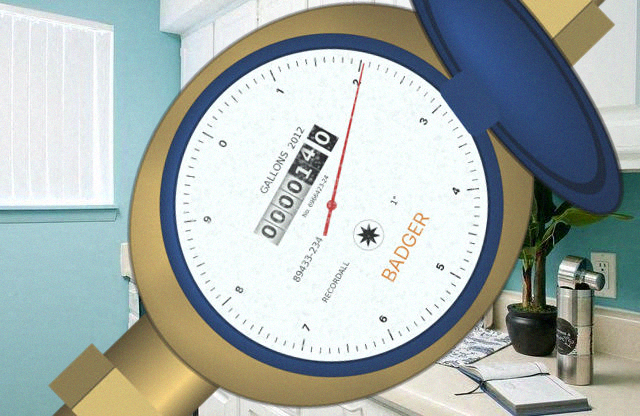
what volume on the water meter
142.0 gal
